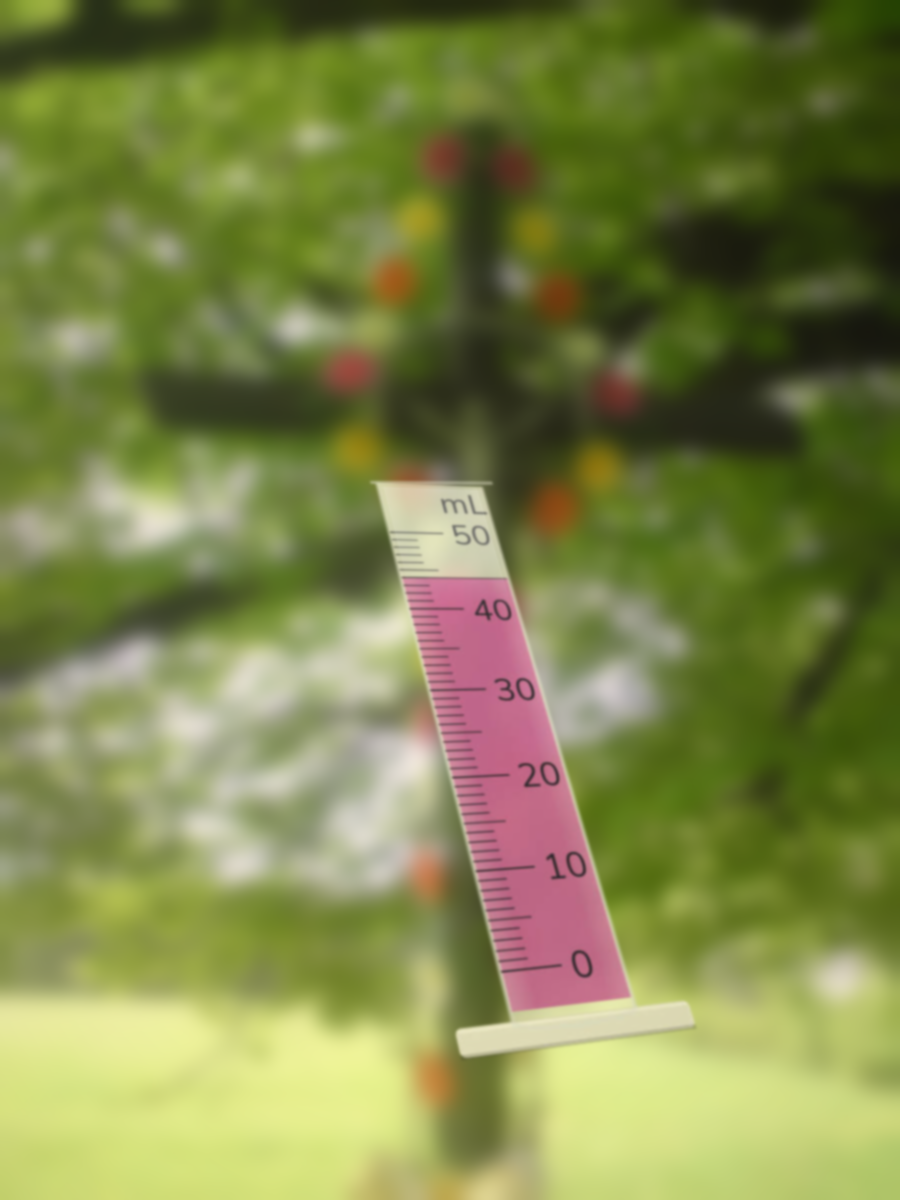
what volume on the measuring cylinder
44 mL
